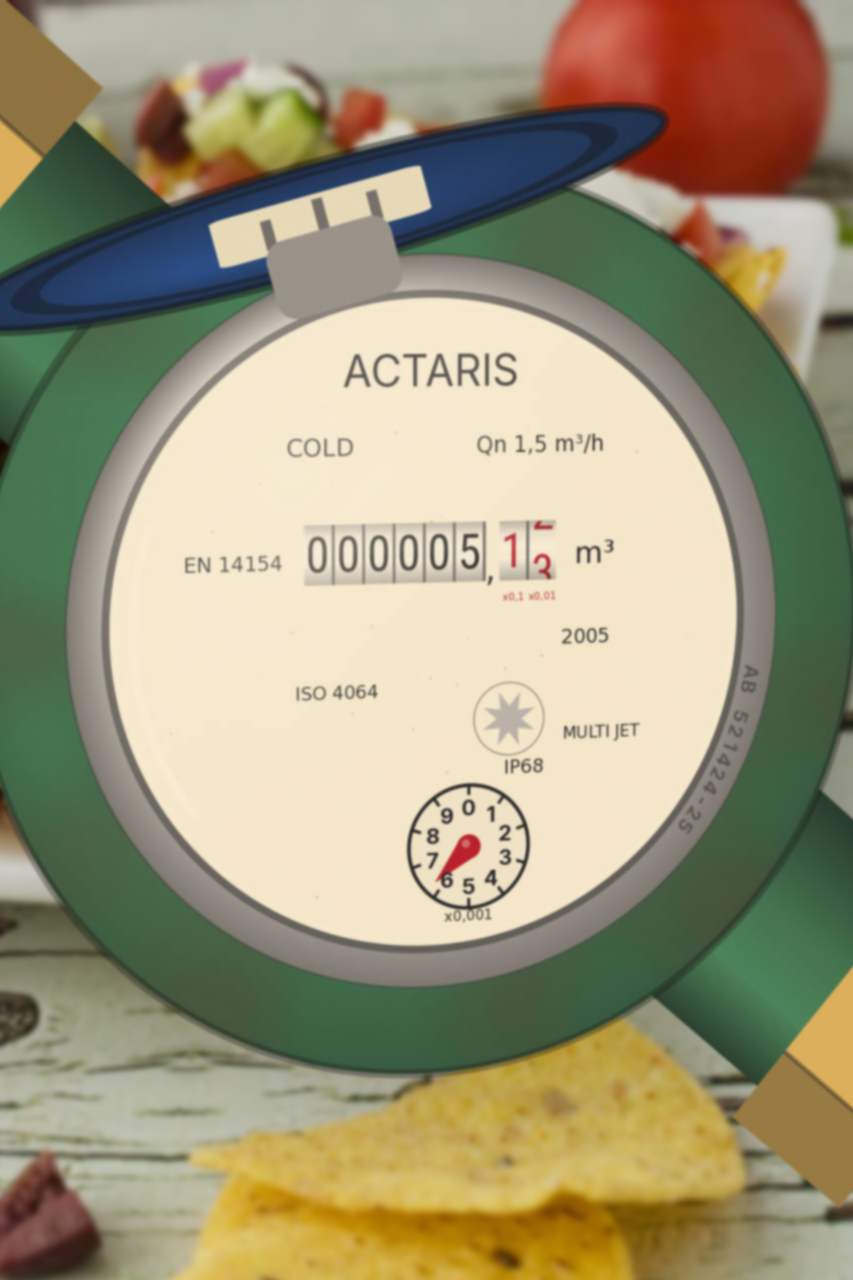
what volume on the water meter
5.126 m³
